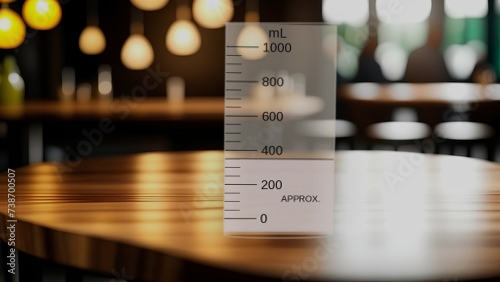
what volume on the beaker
350 mL
